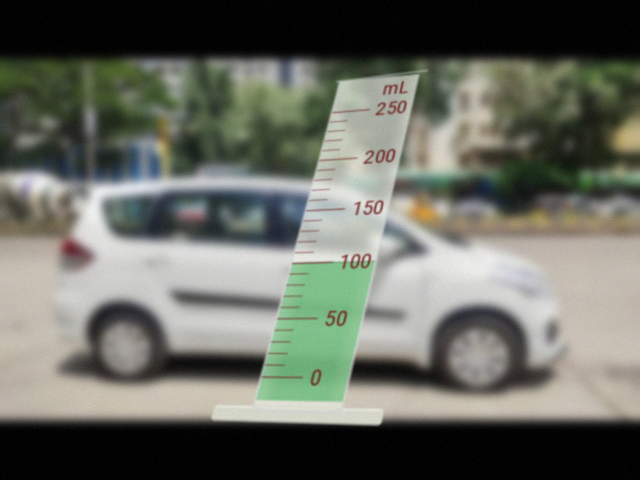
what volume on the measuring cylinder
100 mL
